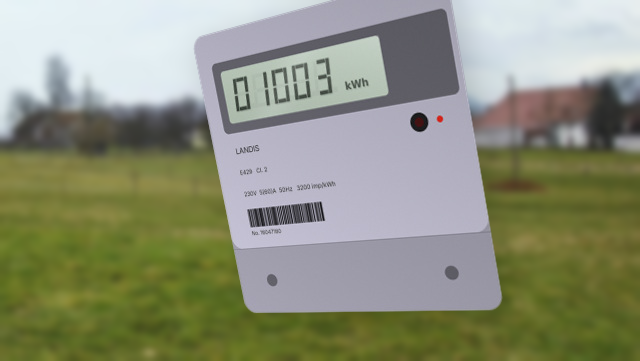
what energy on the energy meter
1003 kWh
